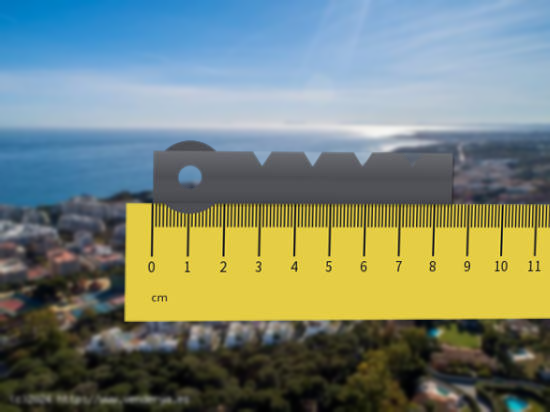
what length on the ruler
8.5 cm
